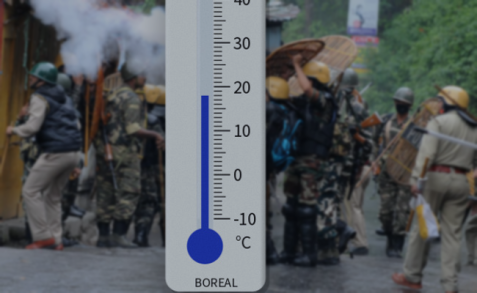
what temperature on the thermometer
18 °C
